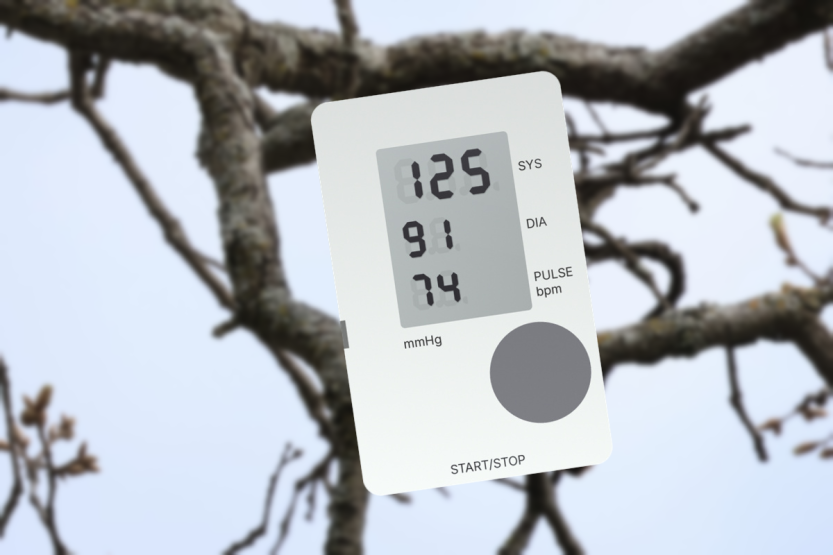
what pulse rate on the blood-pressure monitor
74 bpm
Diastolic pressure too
91 mmHg
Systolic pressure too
125 mmHg
